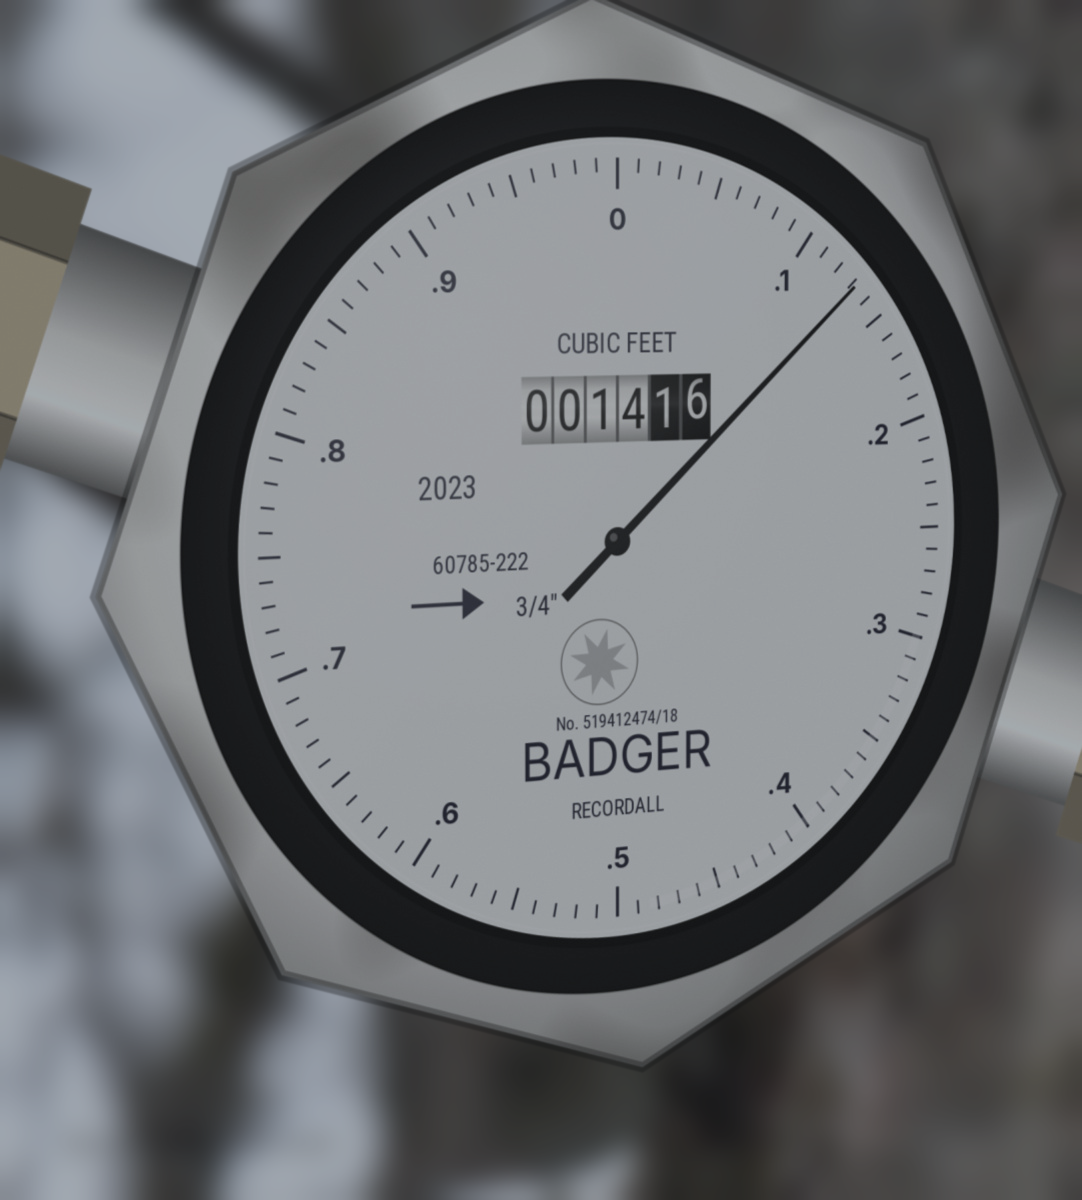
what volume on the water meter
1416.13 ft³
